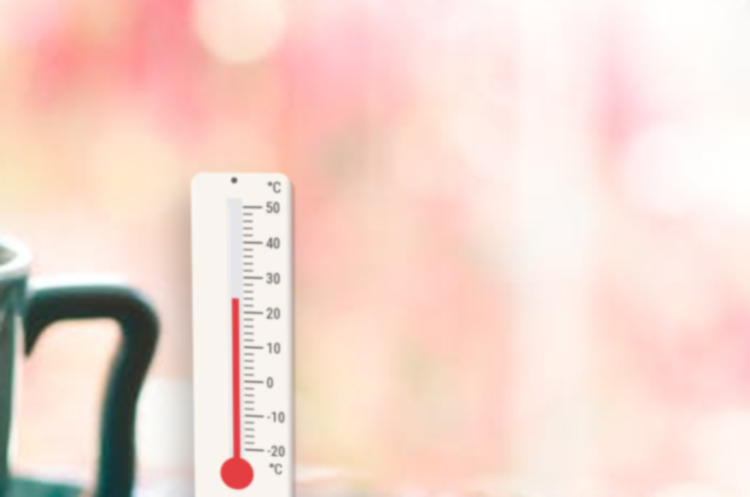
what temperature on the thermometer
24 °C
